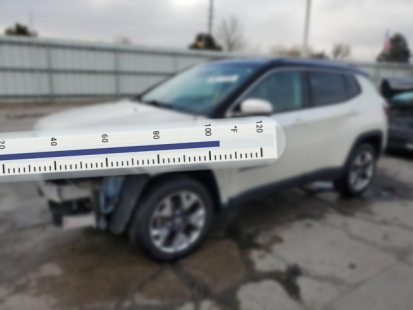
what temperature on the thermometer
104 °F
